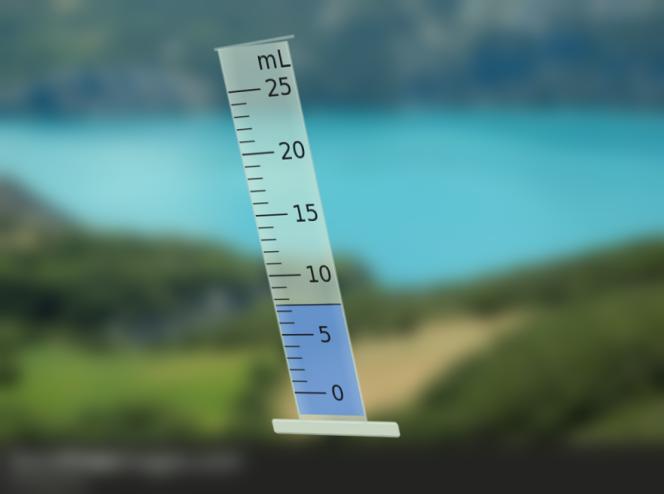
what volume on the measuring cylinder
7.5 mL
